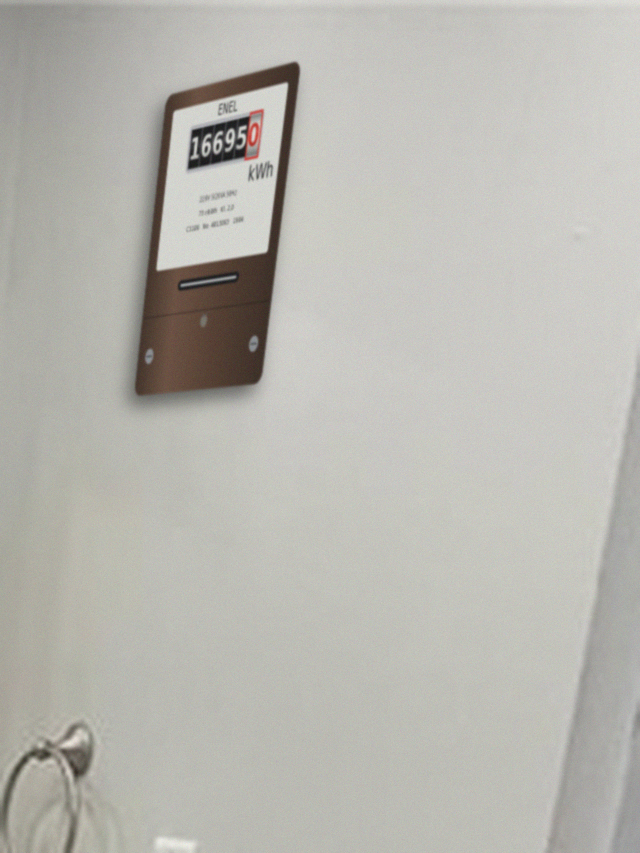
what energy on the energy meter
16695.0 kWh
